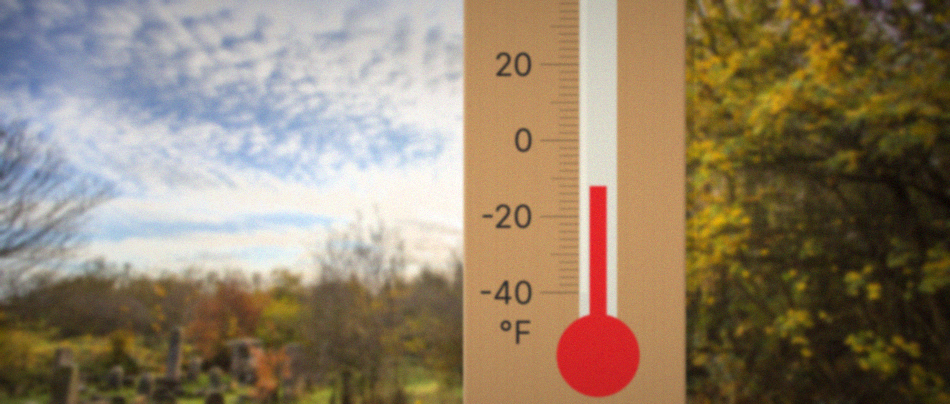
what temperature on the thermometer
-12 °F
